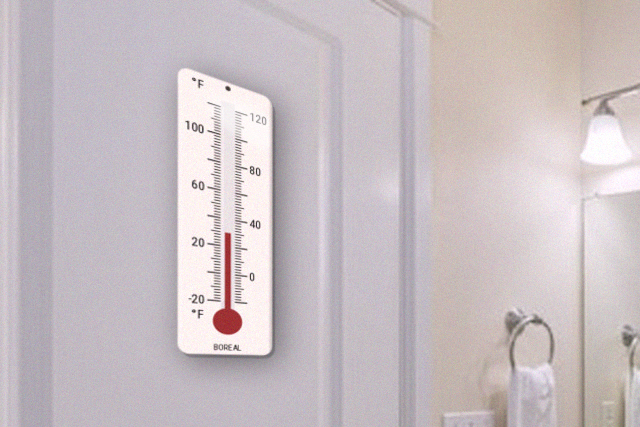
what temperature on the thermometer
30 °F
